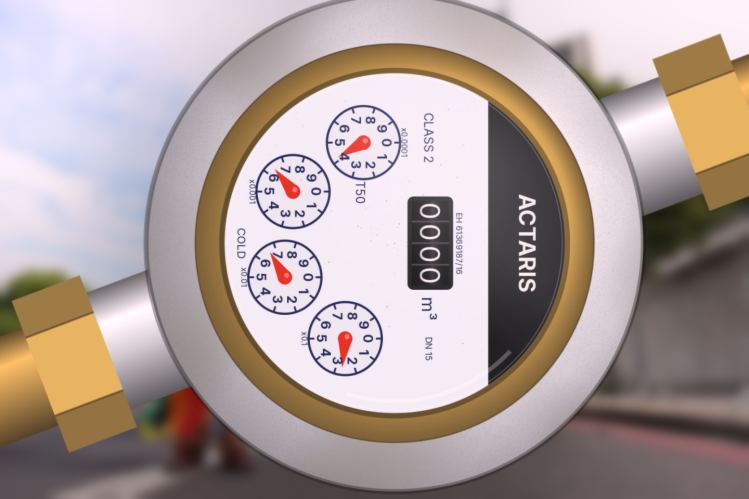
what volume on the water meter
0.2664 m³
